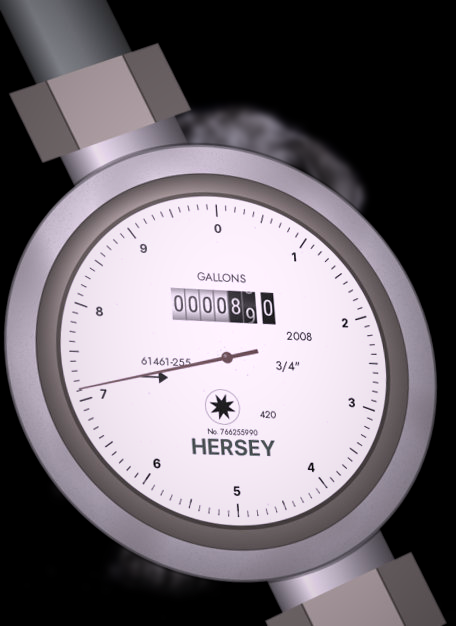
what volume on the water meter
887.1 gal
